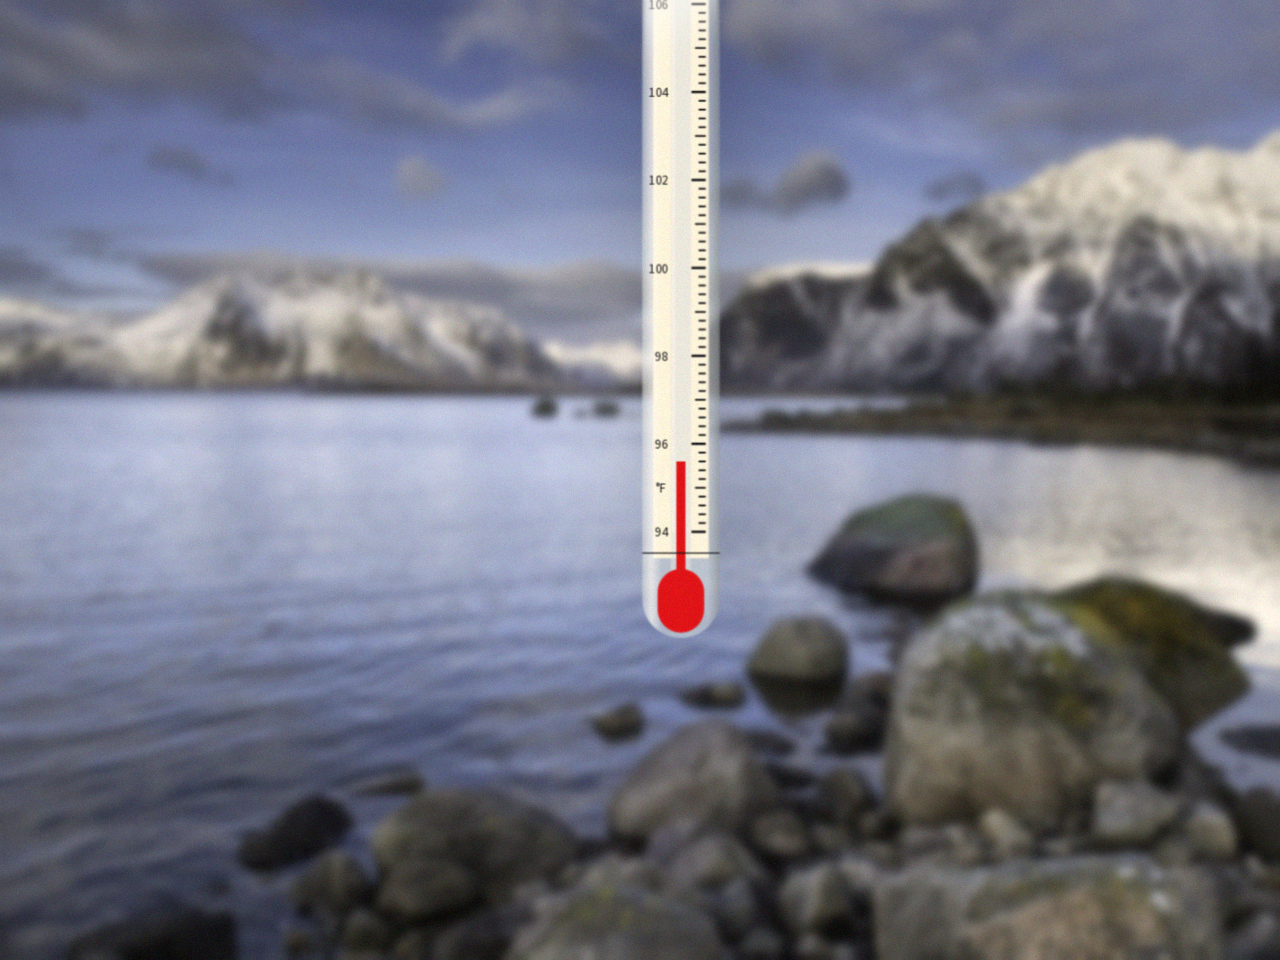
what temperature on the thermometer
95.6 °F
